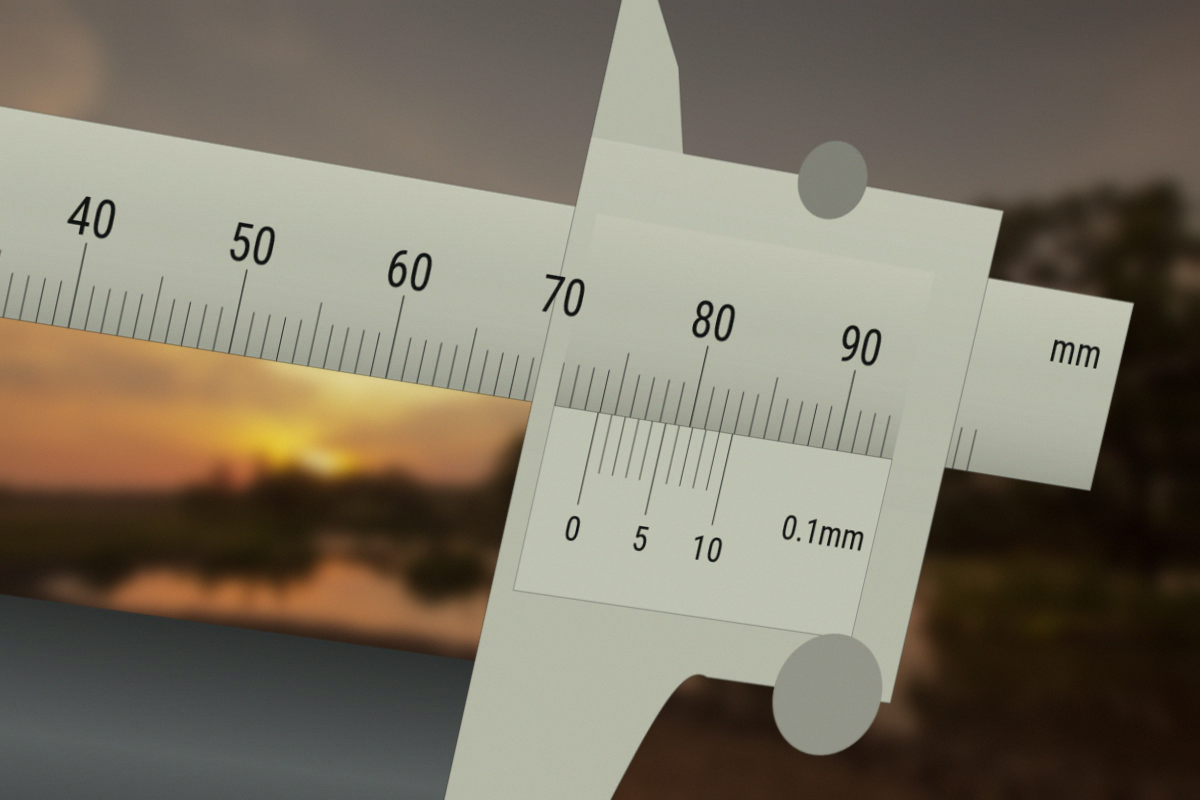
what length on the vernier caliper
73.9 mm
